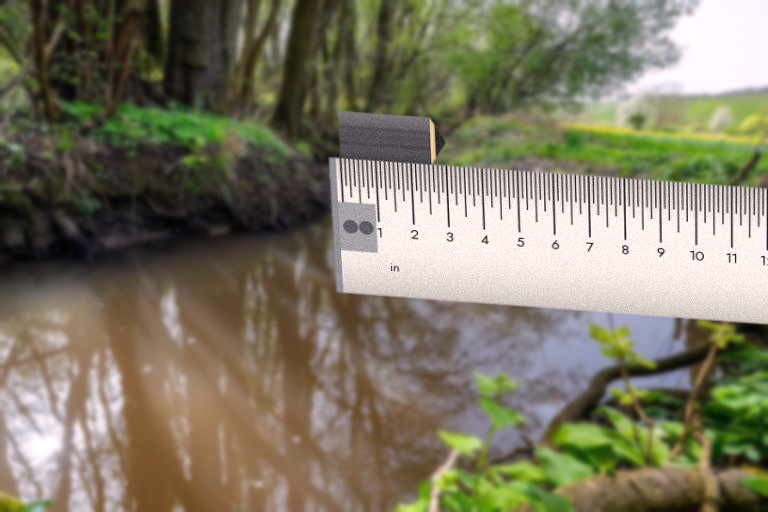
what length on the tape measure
3 in
